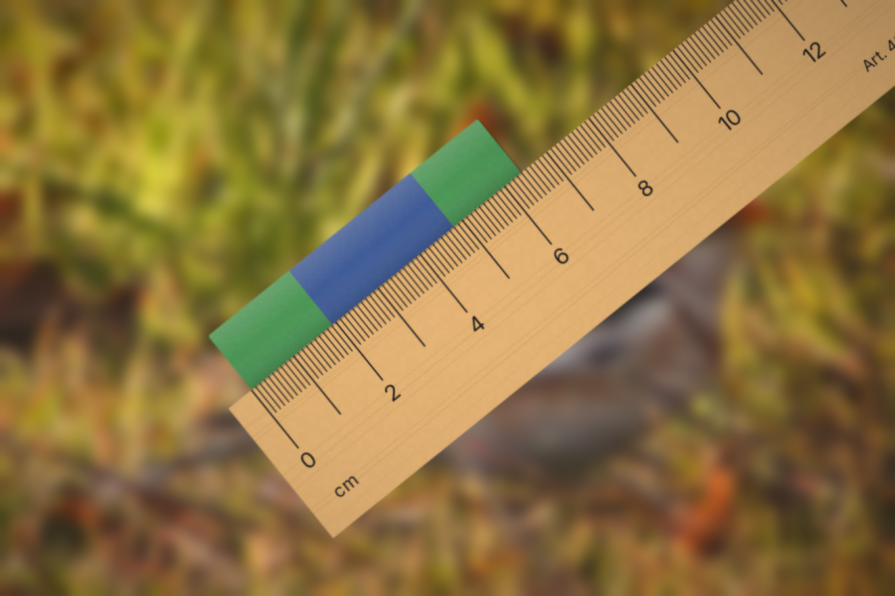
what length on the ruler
6.4 cm
